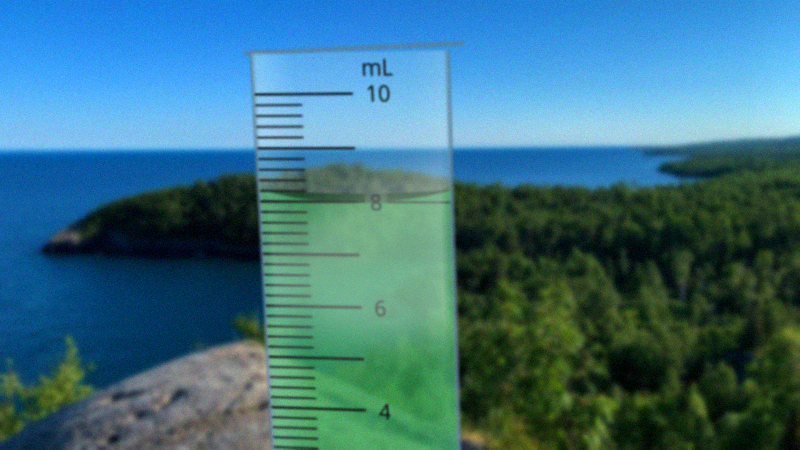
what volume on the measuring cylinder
8 mL
